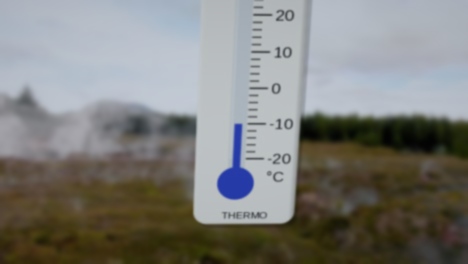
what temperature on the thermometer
-10 °C
